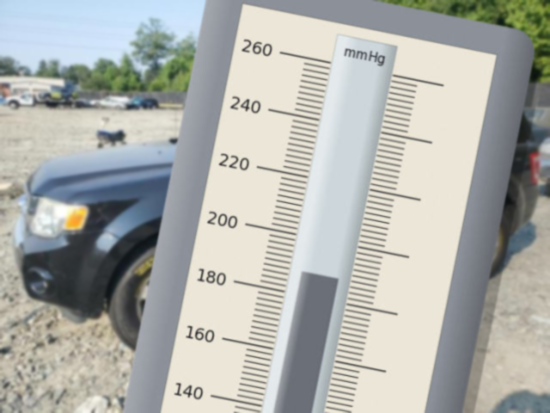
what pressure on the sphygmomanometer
188 mmHg
